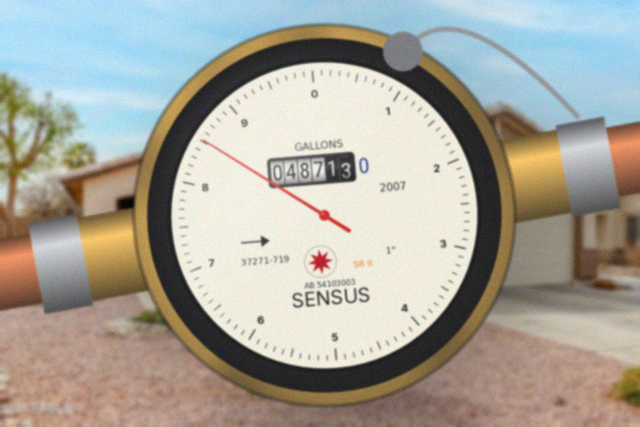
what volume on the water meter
487128.5 gal
